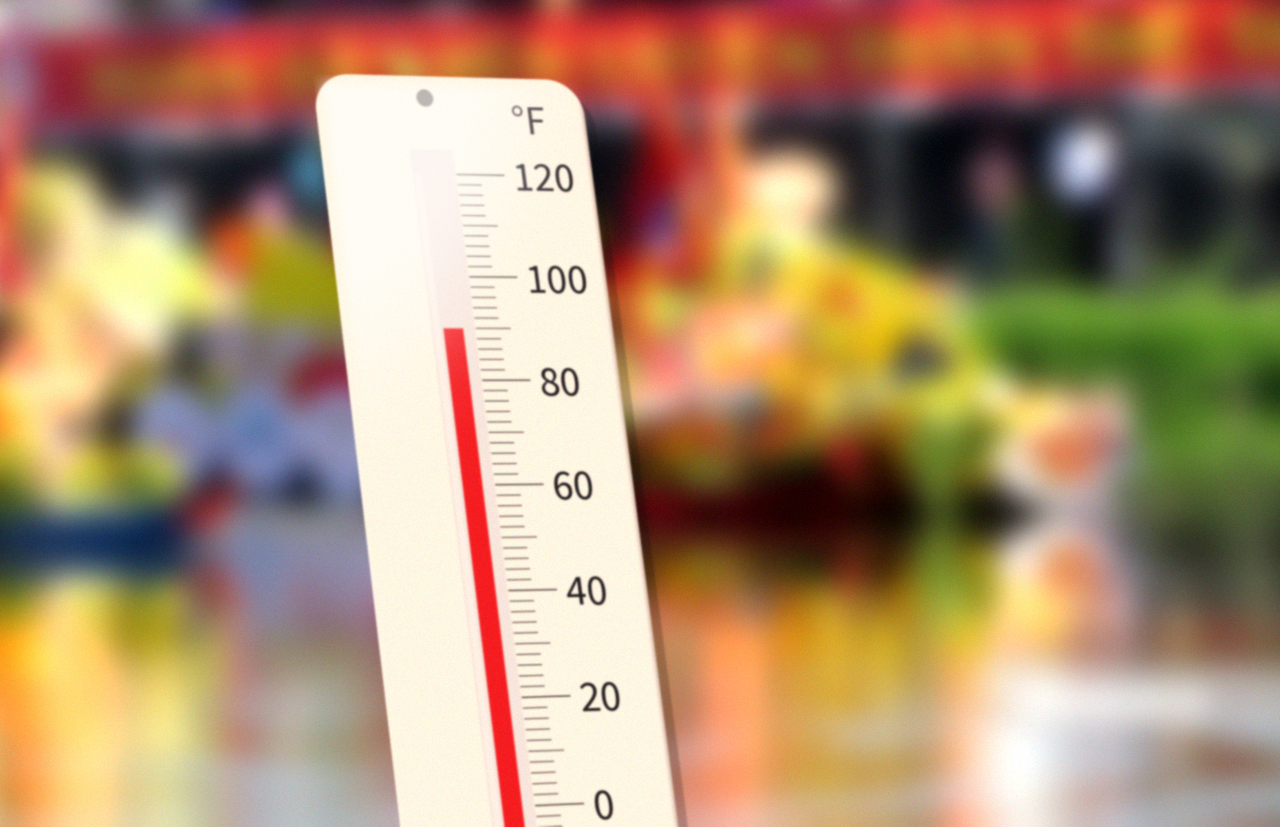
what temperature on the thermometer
90 °F
